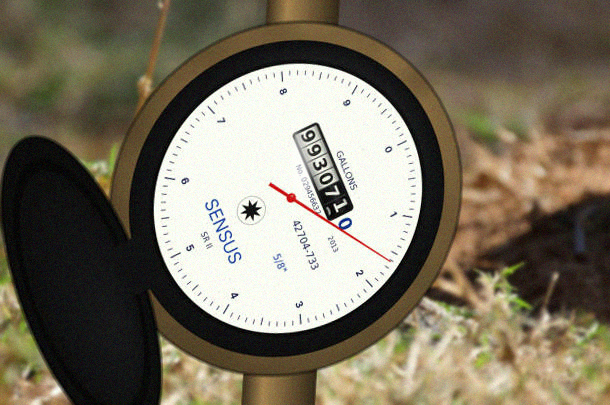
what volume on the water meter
9930711.6 gal
